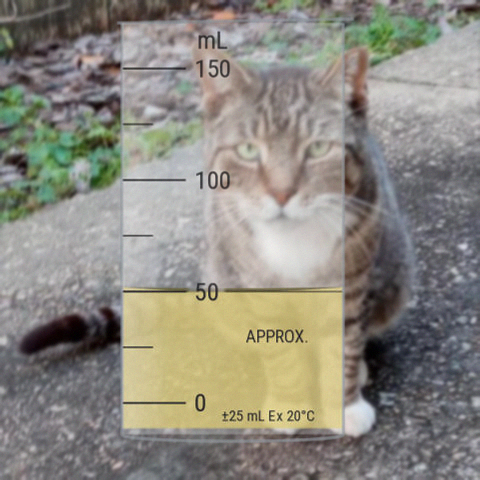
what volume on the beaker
50 mL
